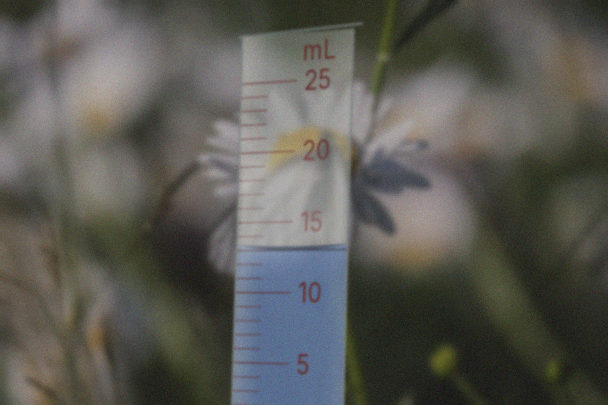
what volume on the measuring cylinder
13 mL
